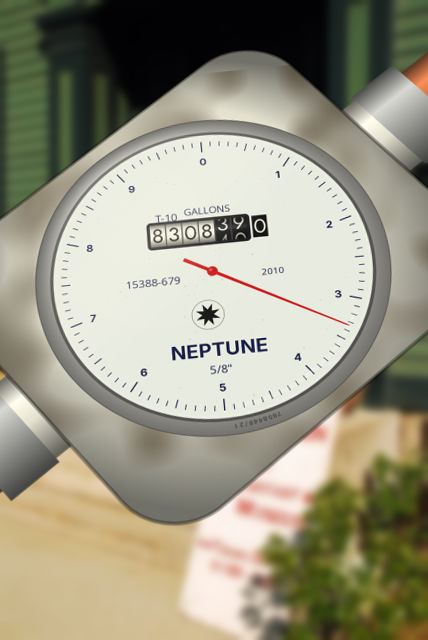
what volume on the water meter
8308393.3 gal
